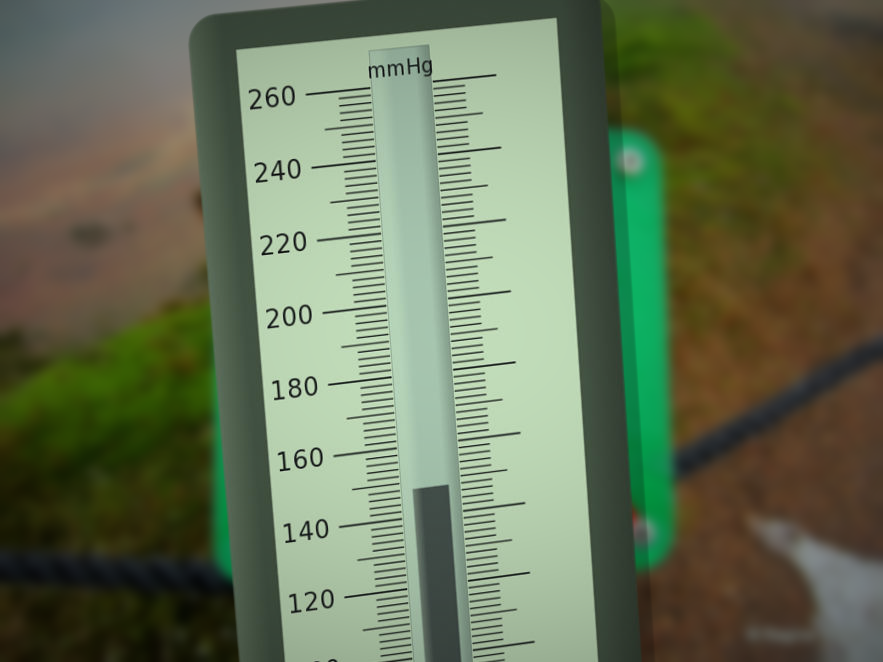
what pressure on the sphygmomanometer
148 mmHg
